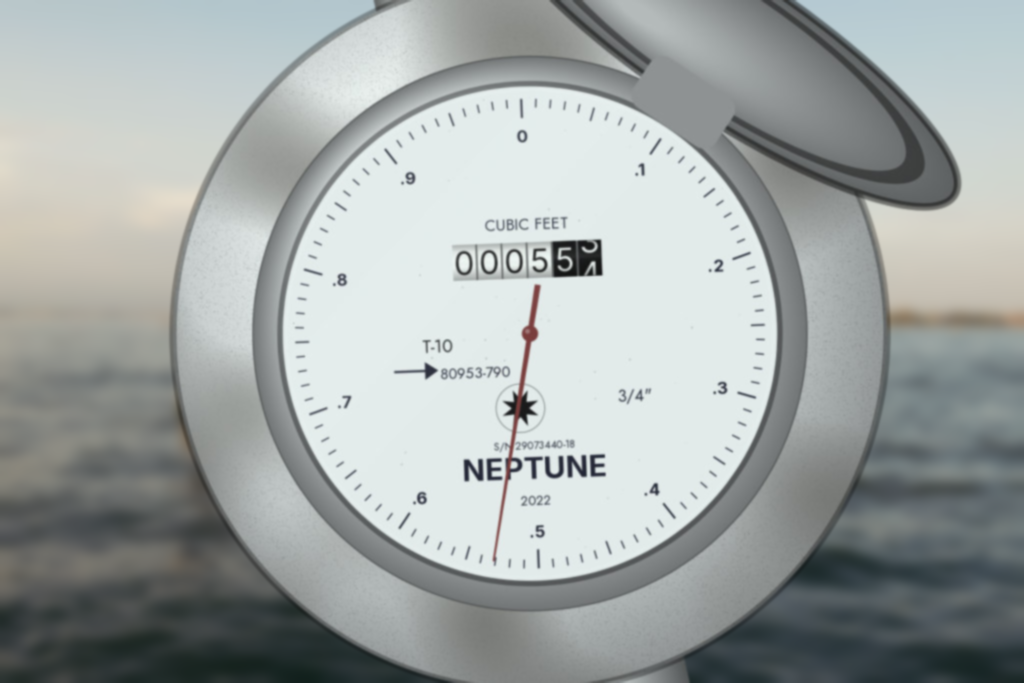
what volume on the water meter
553.53 ft³
